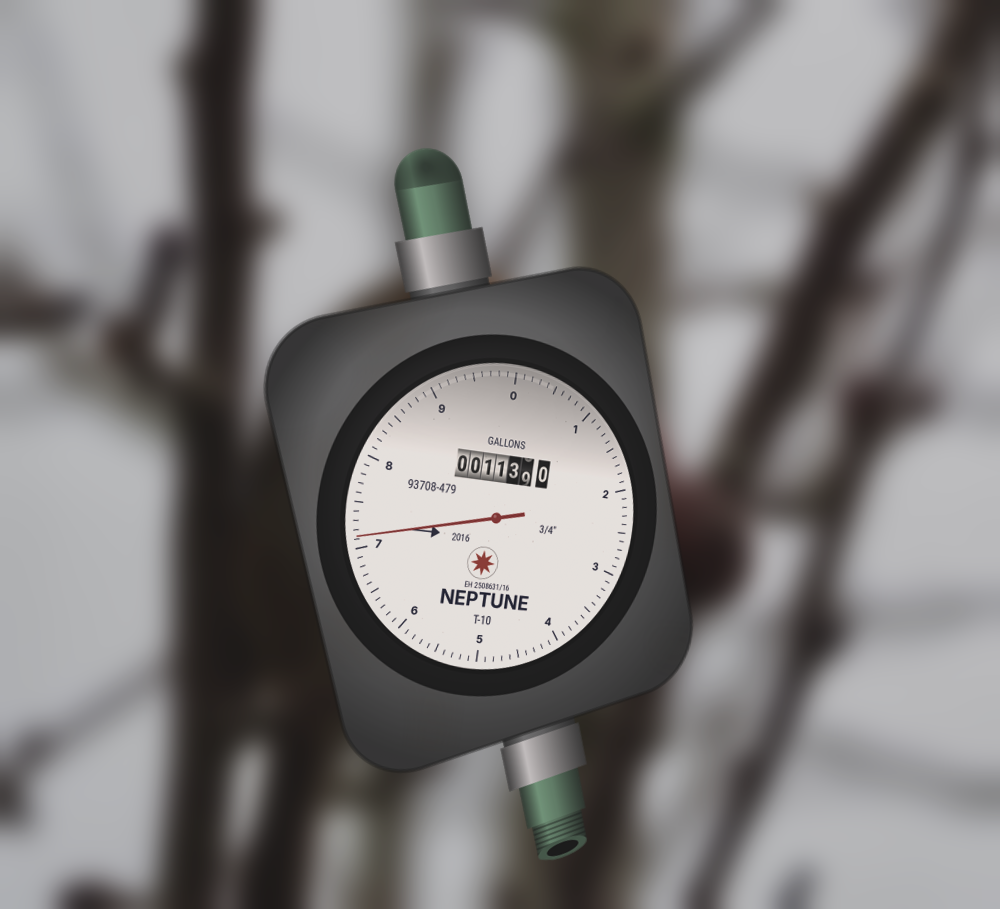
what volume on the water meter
11387.1 gal
